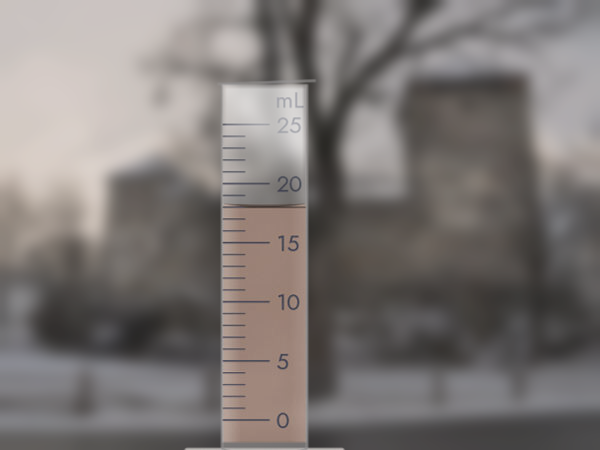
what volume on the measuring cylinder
18 mL
